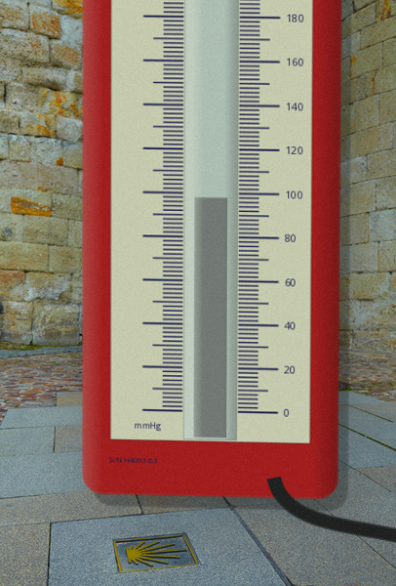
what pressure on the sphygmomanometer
98 mmHg
